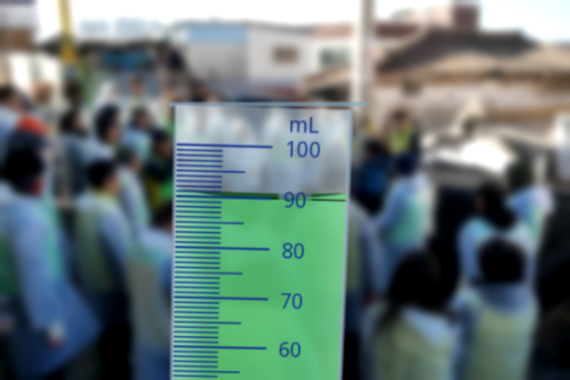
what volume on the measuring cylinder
90 mL
